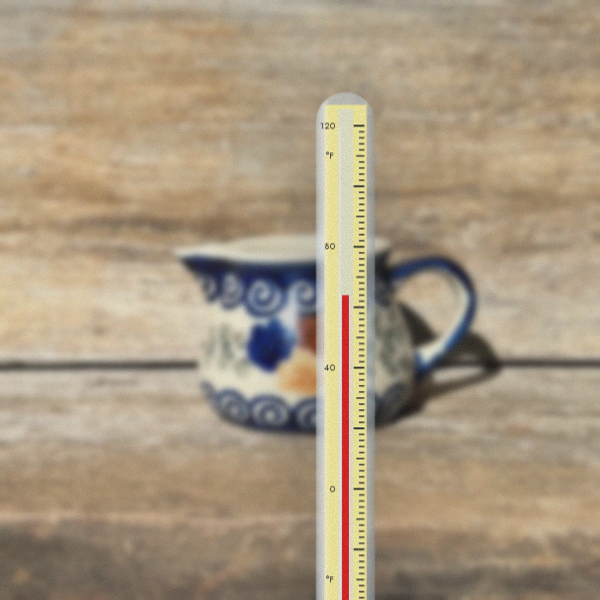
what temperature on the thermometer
64 °F
